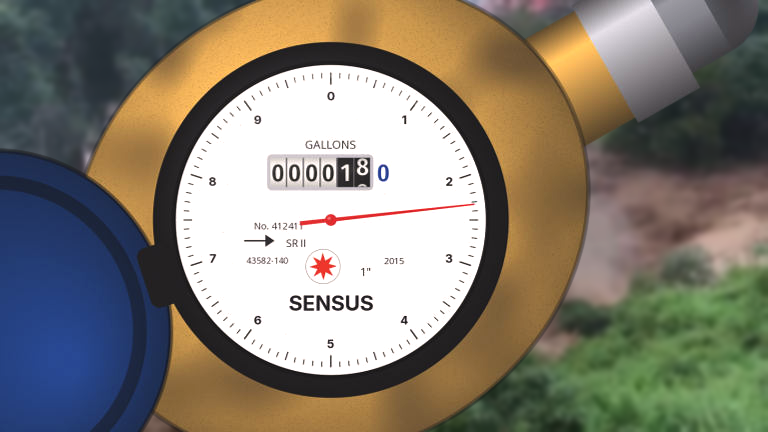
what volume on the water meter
182.3 gal
